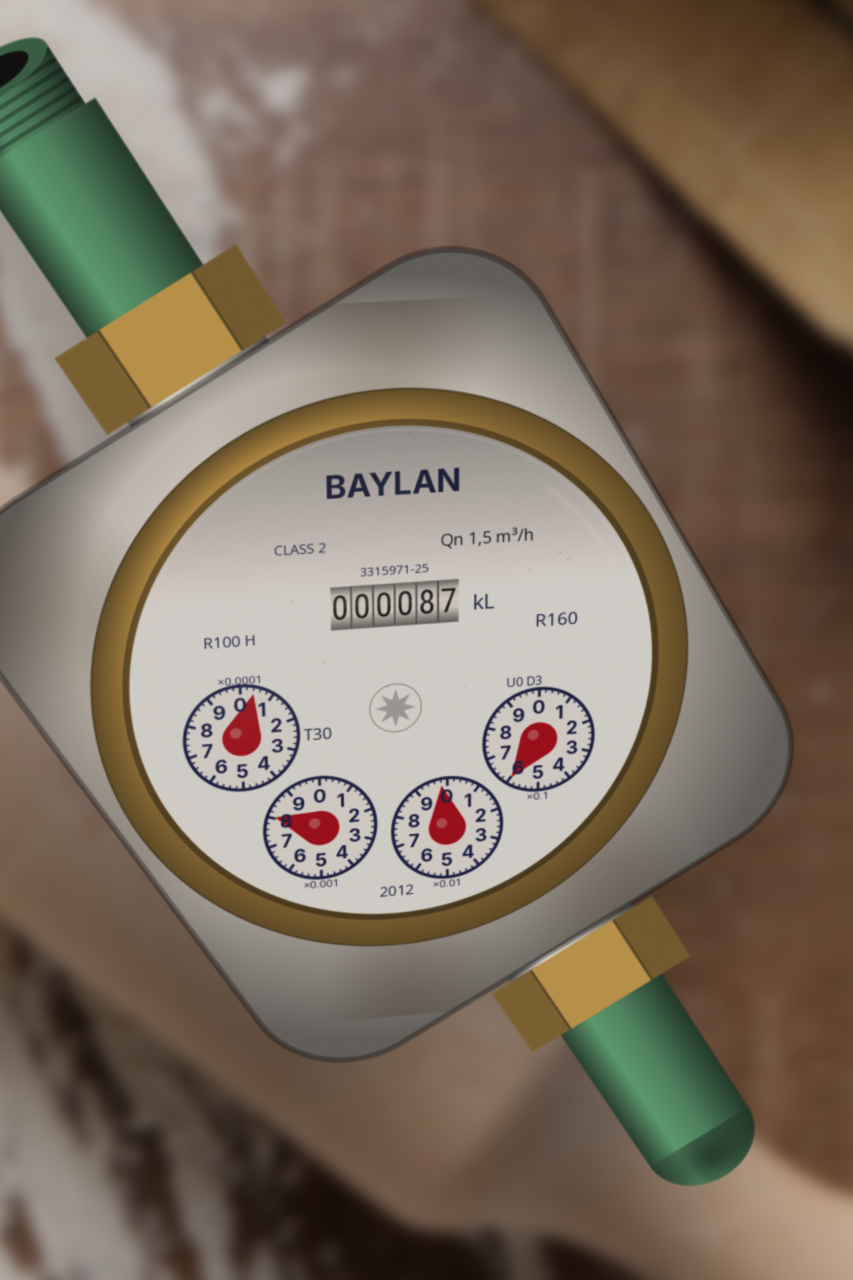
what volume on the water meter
87.5980 kL
